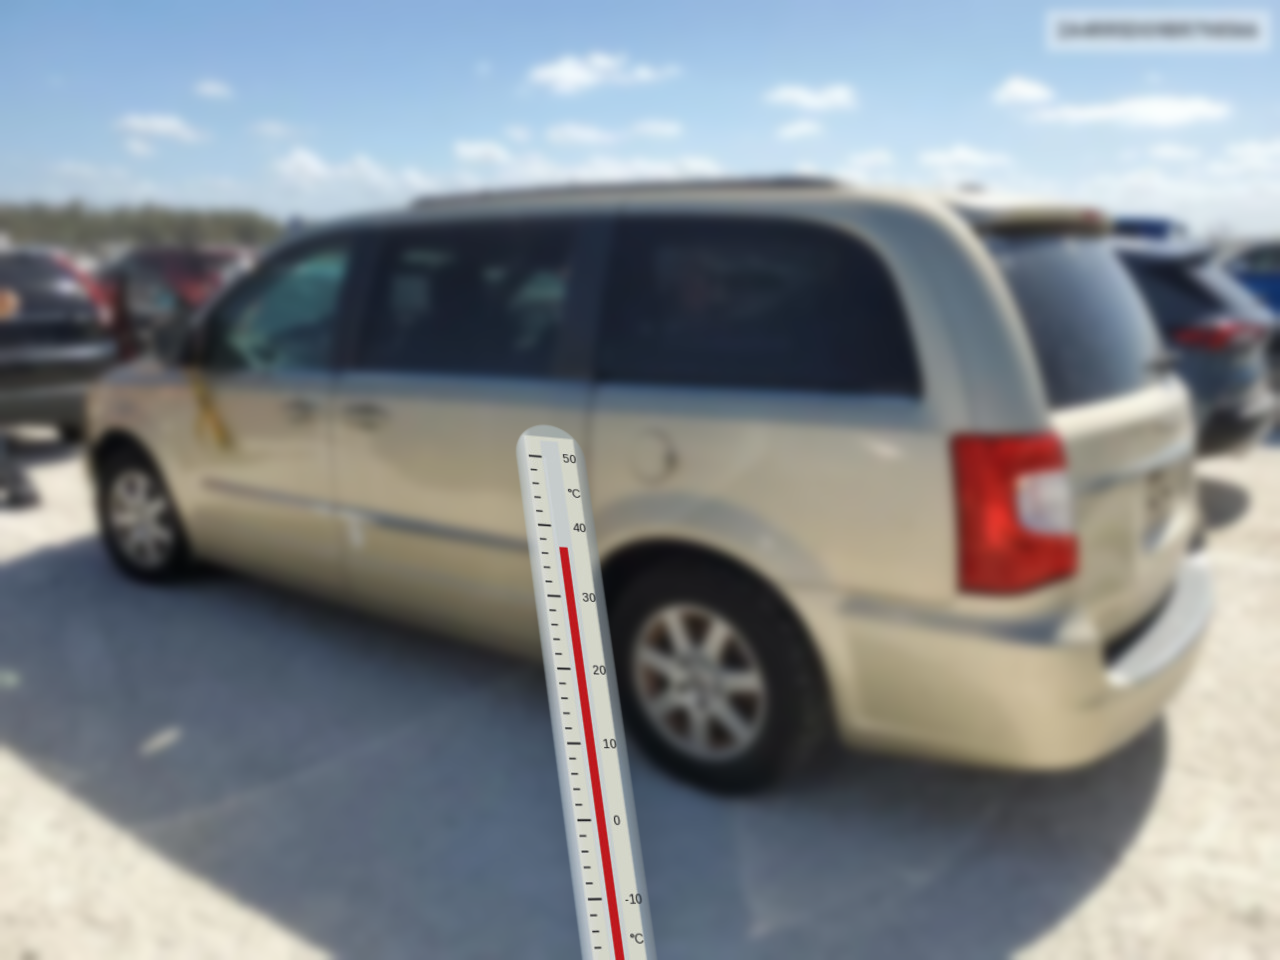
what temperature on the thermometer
37 °C
